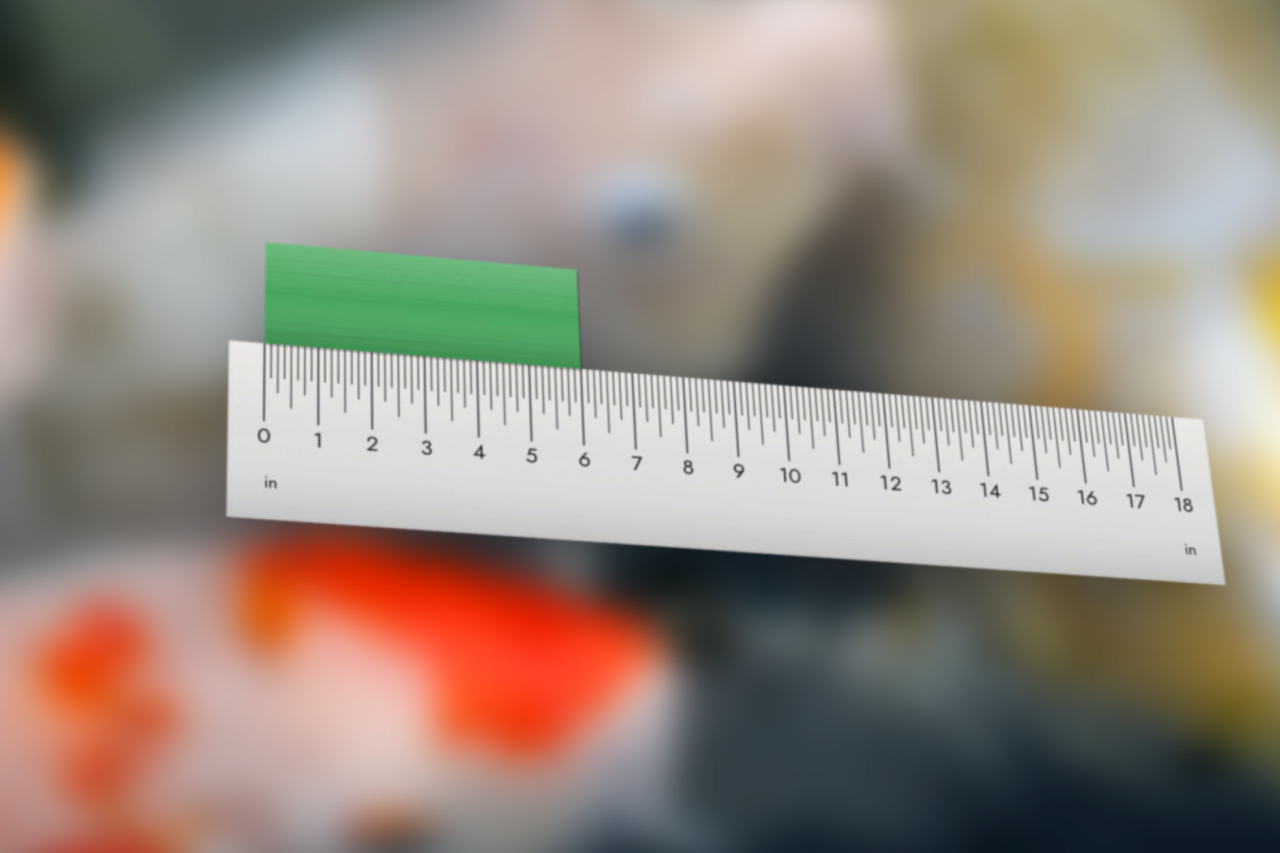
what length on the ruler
6 in
